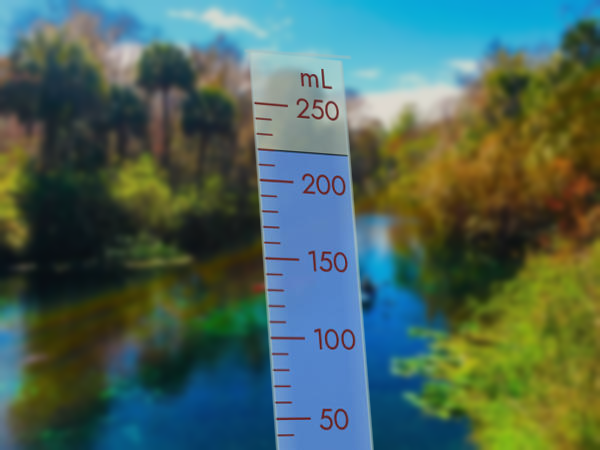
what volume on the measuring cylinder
220 mL
